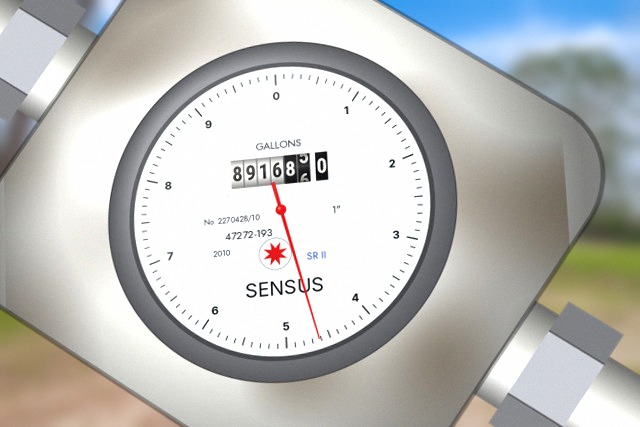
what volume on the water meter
8916854.6 gal
